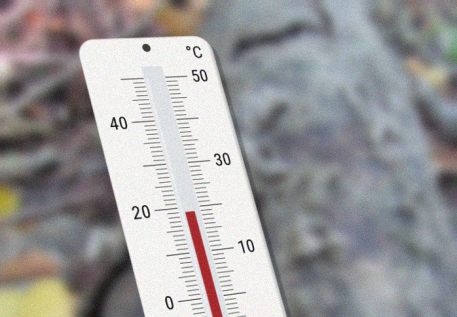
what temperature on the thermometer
19 °C
